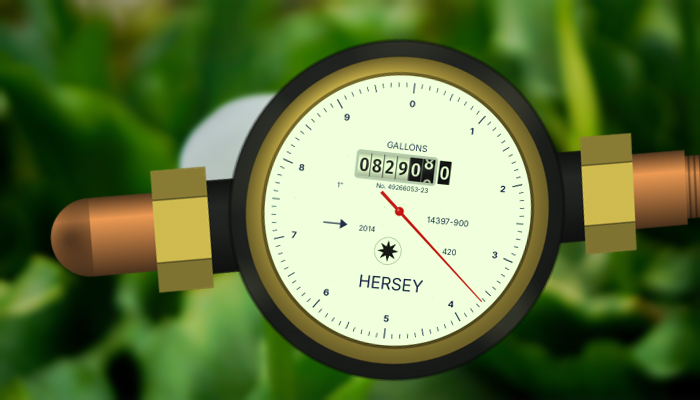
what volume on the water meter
829083.6 gal
